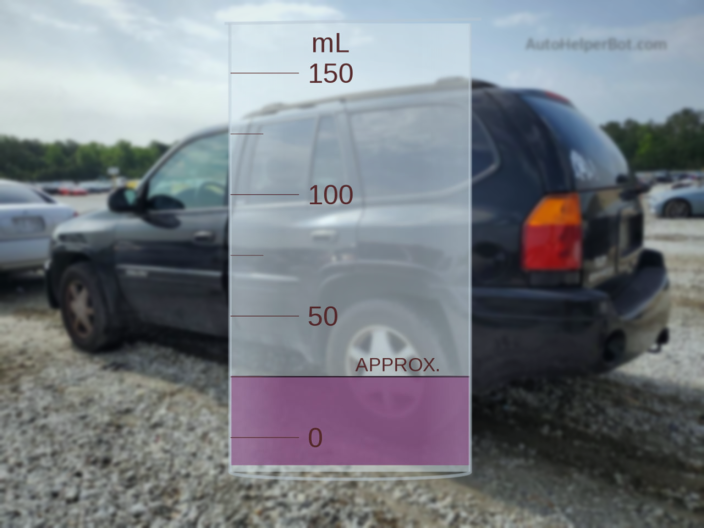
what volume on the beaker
25 mL
